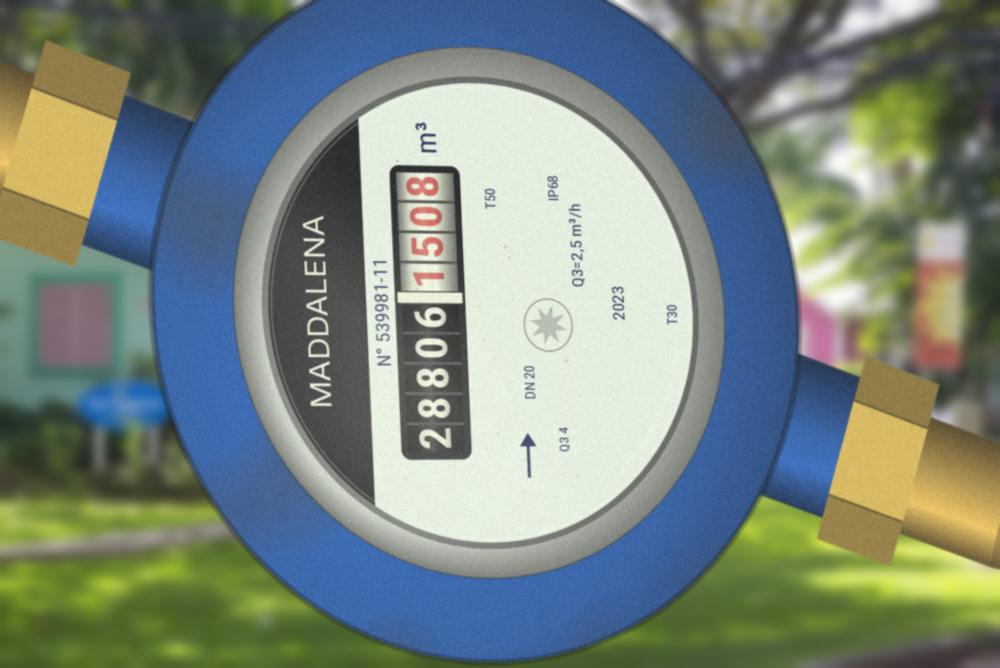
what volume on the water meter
28806.1508 m³
